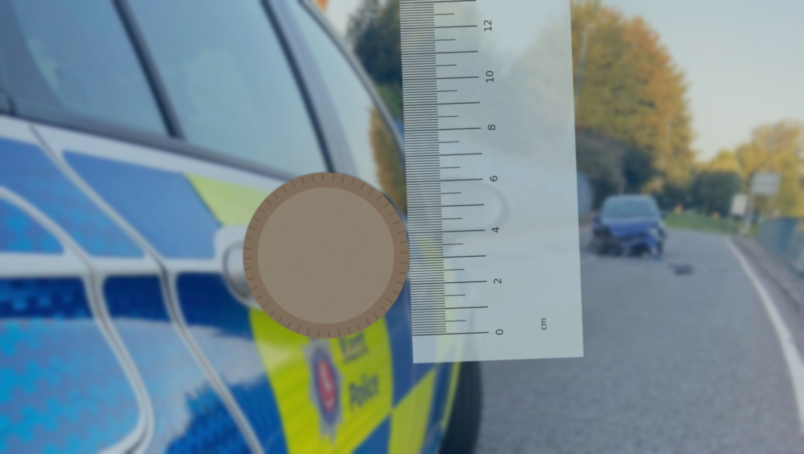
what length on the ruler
6.5 cm
